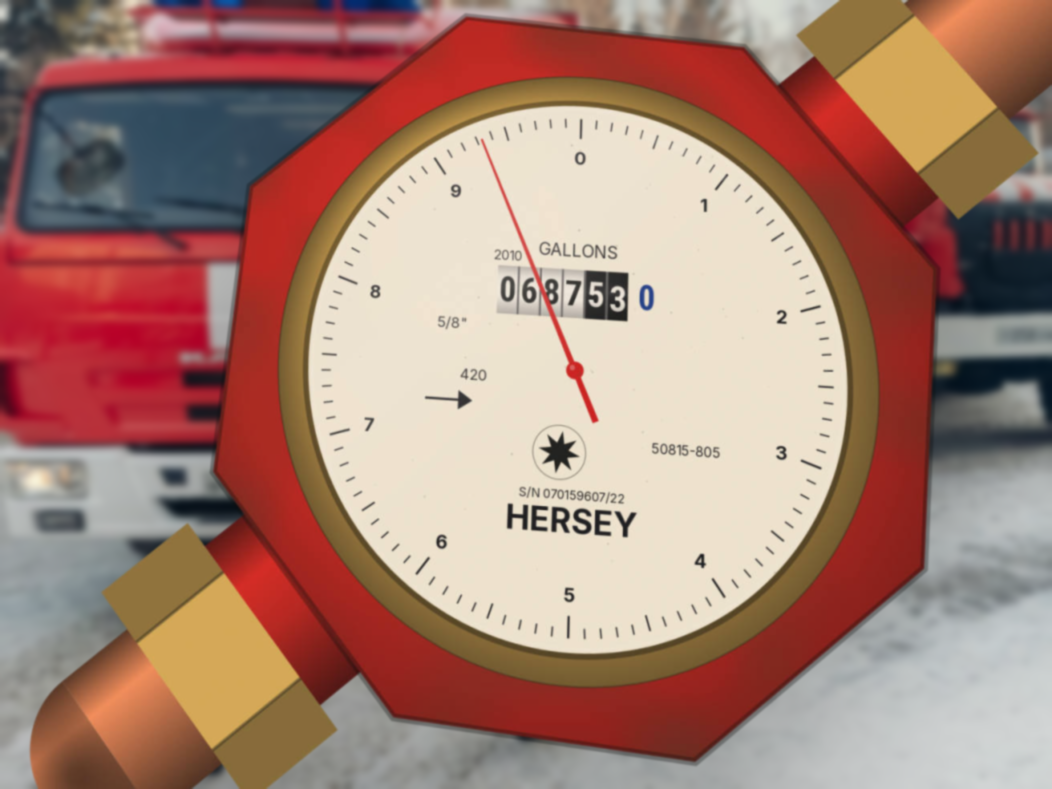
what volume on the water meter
687529.3 gal
